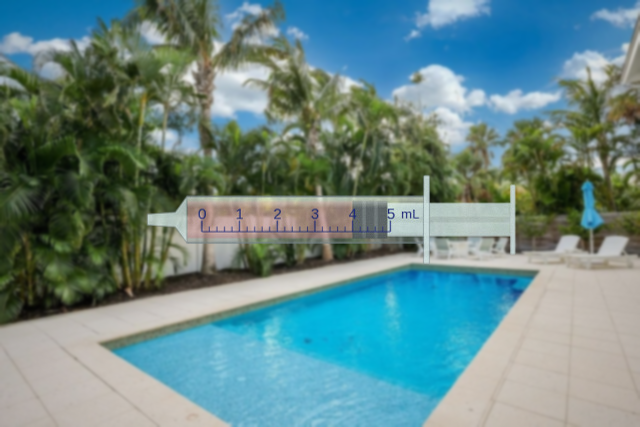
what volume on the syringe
4 mL
